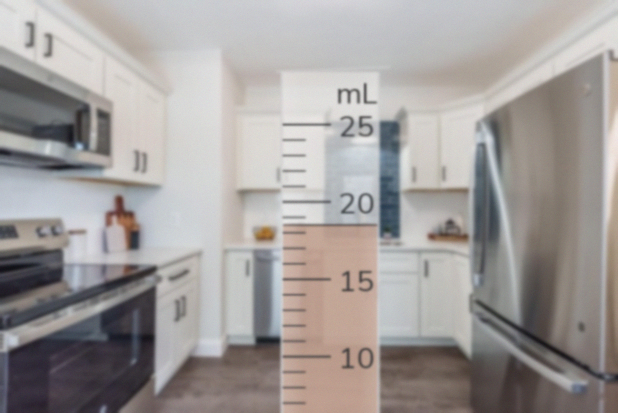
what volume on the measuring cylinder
18.5 mL
